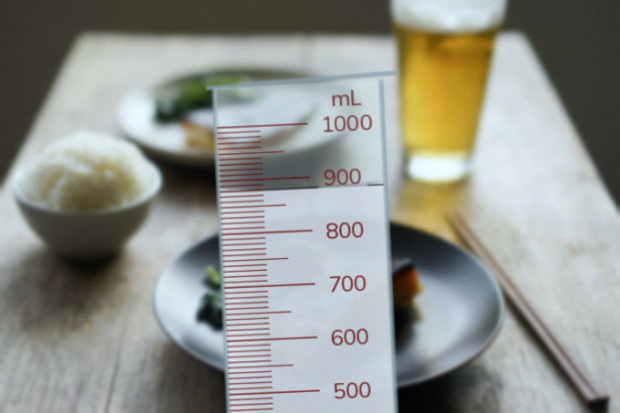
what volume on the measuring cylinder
880 mL
